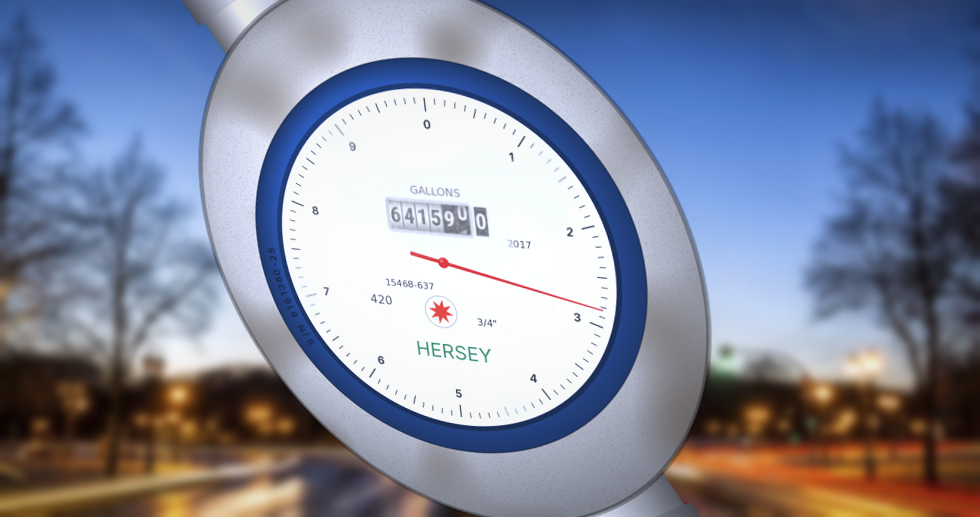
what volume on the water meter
6415902.8 gal
